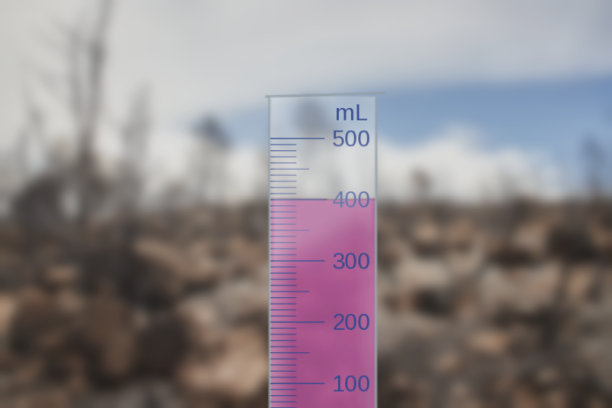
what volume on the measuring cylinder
400 mL
